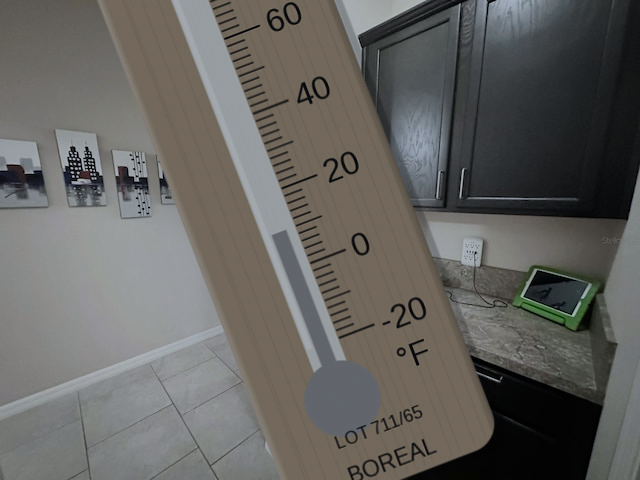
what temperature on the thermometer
10 °F
